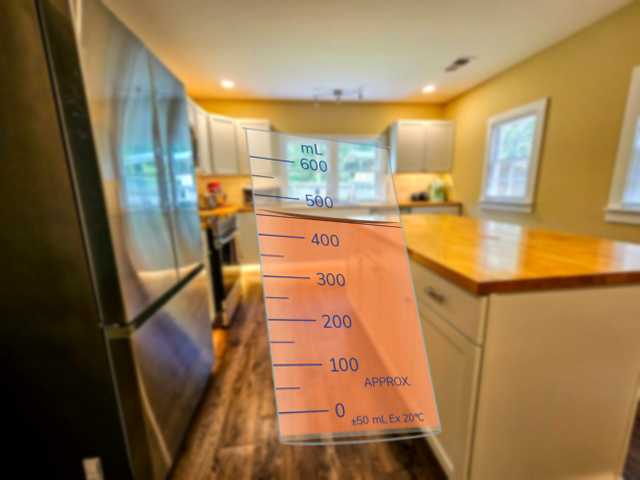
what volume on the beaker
450 mL
